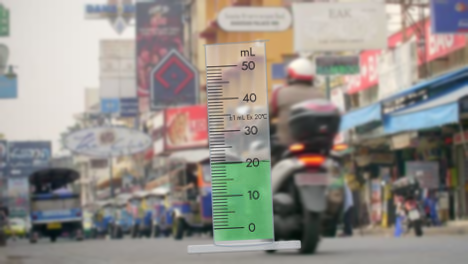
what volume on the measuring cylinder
20 mL
